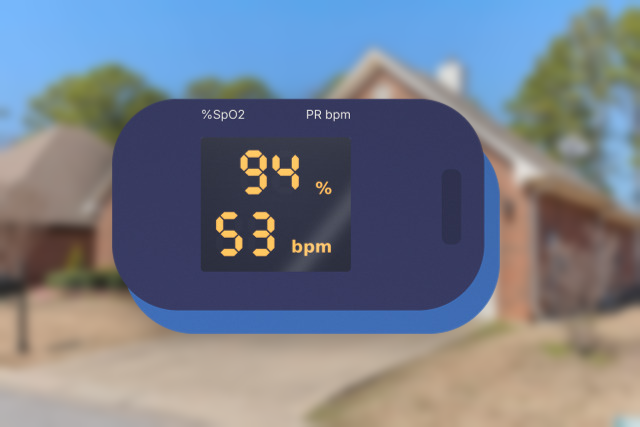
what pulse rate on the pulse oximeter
53 bpm
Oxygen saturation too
94 %
